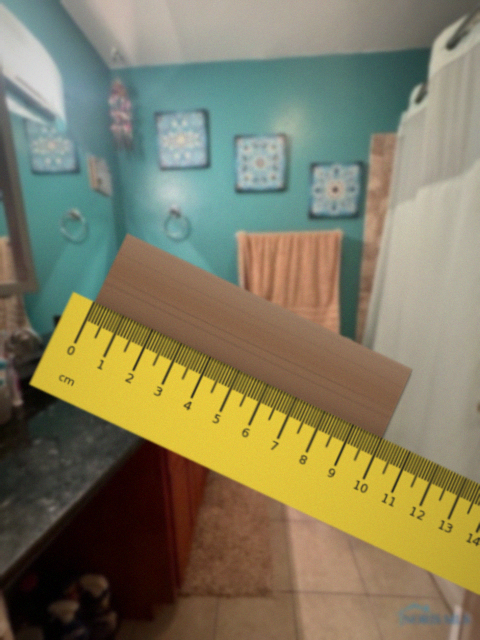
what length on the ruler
10 cm
